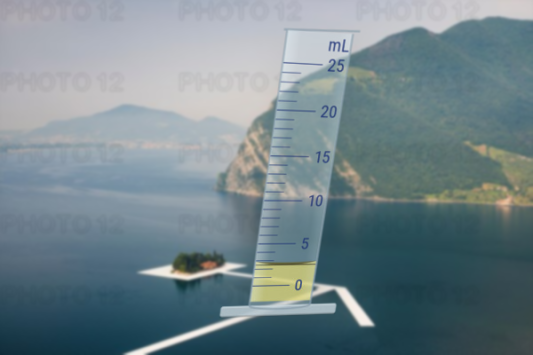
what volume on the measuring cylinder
2.5 mL
